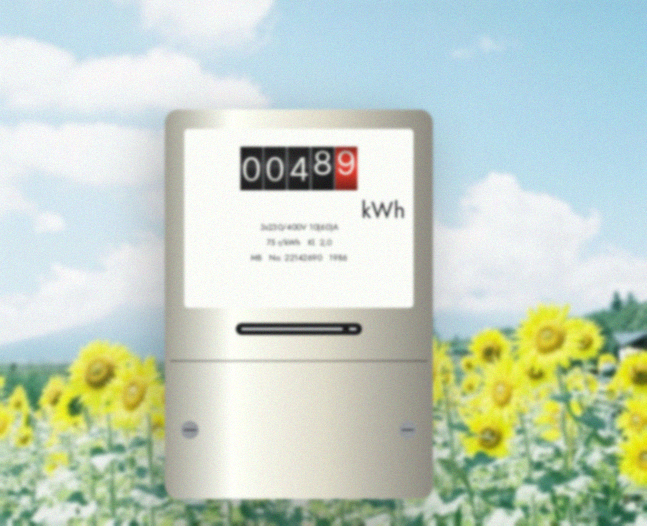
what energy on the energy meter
48.9 kWh
